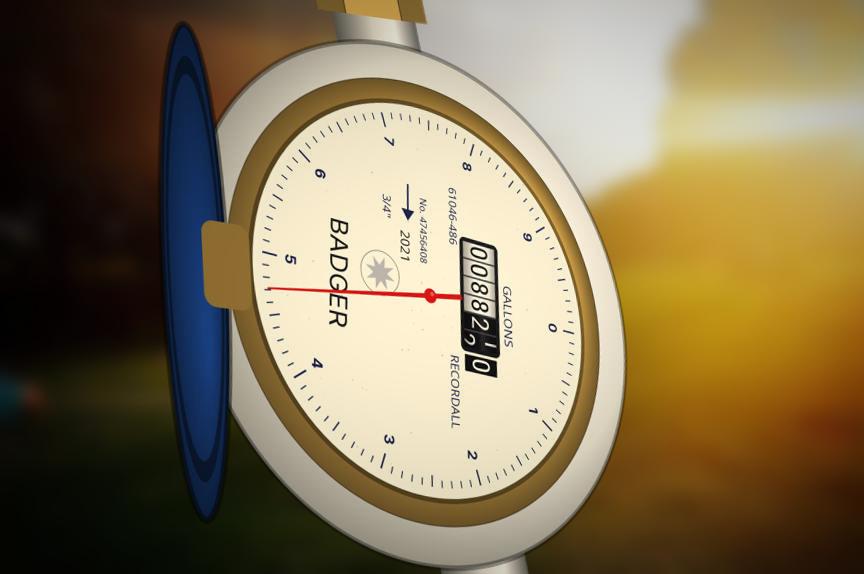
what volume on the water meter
88214.7 gal
